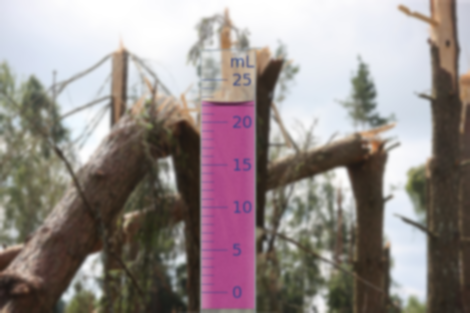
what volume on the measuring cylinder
22 mL
